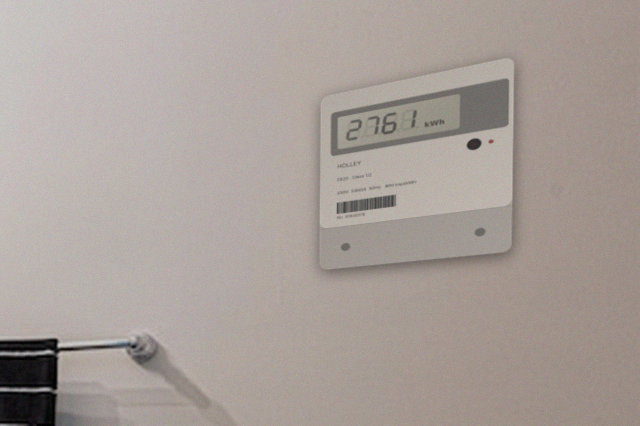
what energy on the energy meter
2761 kWh
